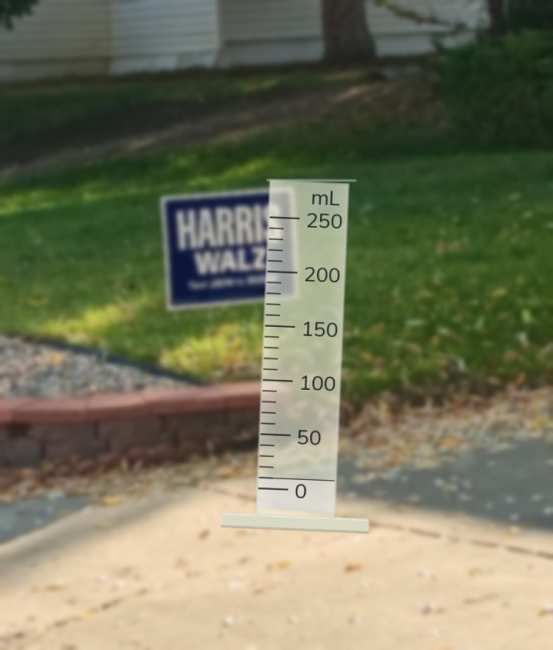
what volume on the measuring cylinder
10 mL
